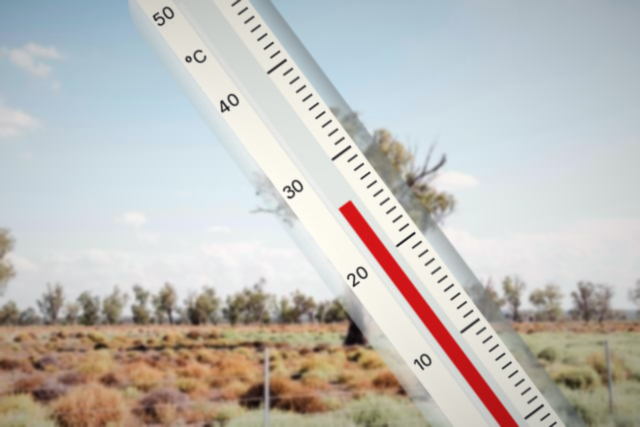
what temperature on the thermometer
26 °C
